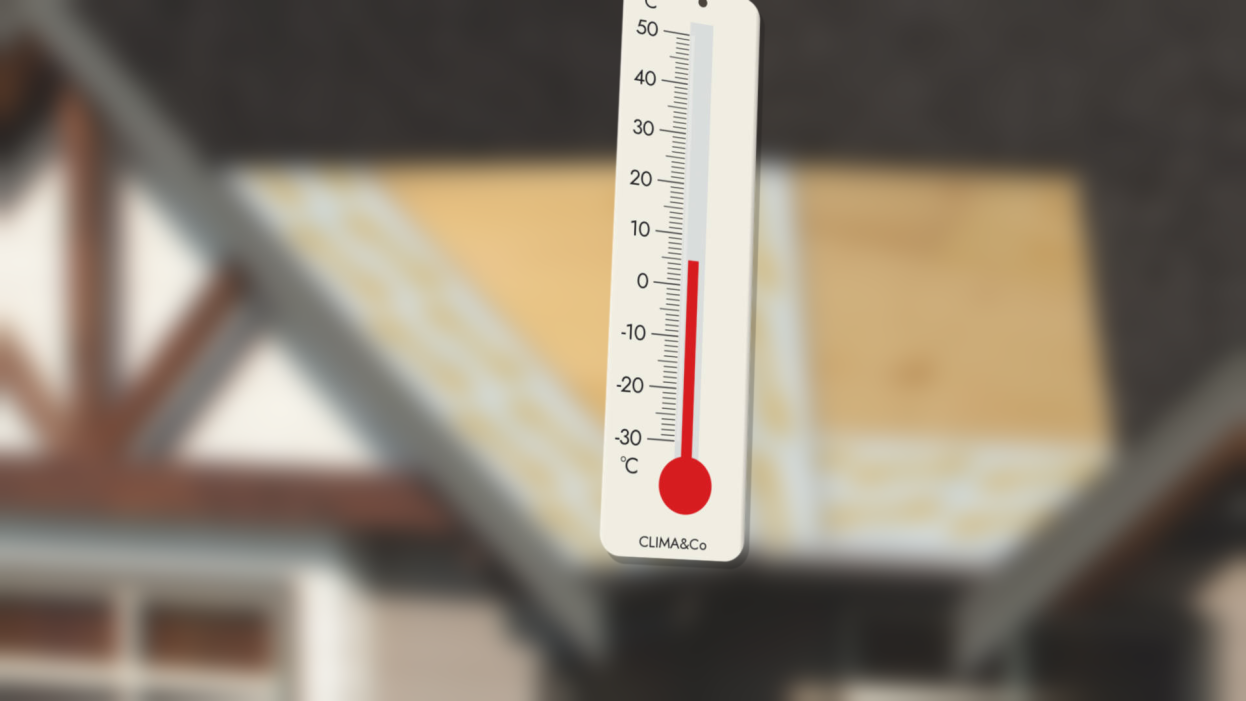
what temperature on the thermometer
5 °C
